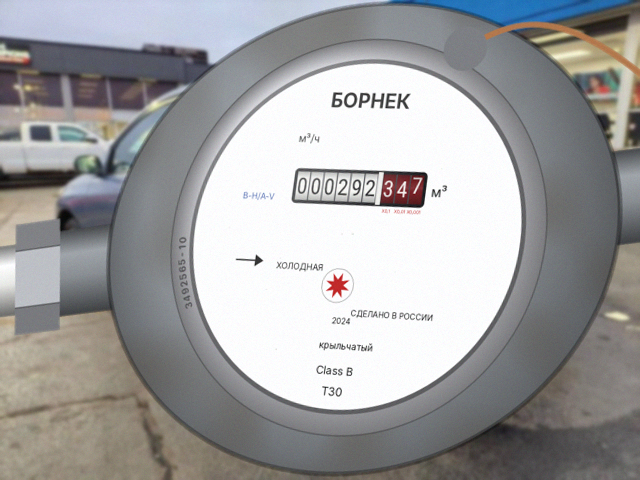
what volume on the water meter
292.347 m³
